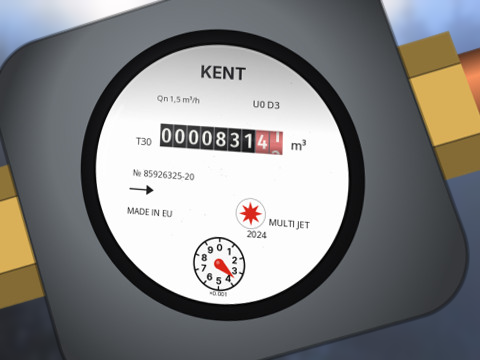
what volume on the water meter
831.413 m³
